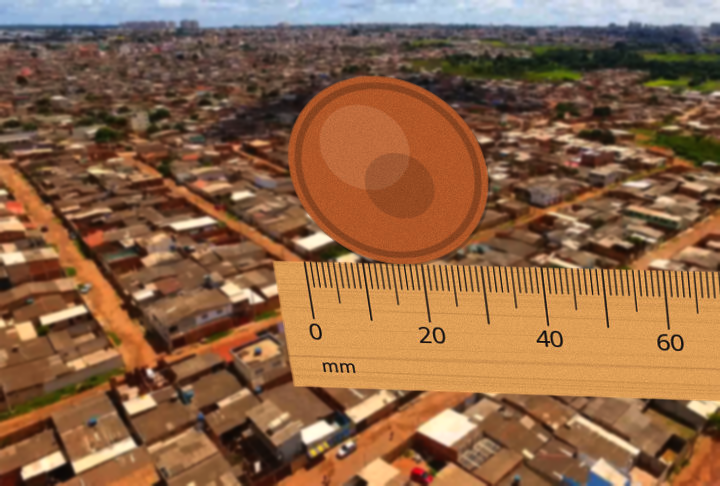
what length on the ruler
33 mm
